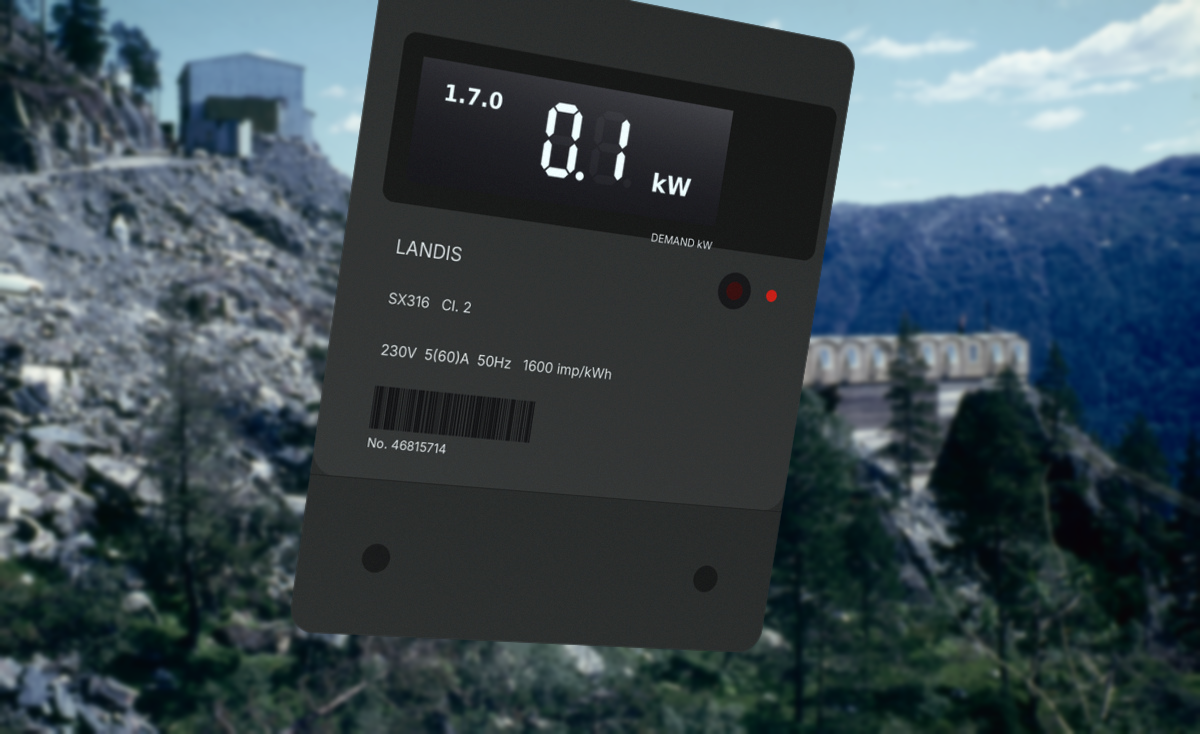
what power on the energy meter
0.1 kW
